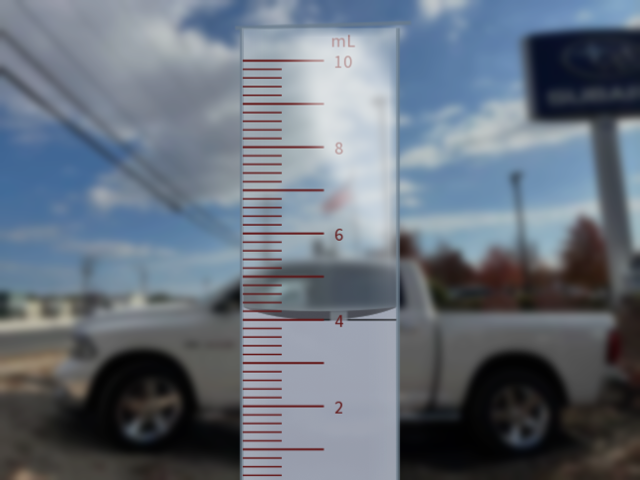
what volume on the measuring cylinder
4 mL
